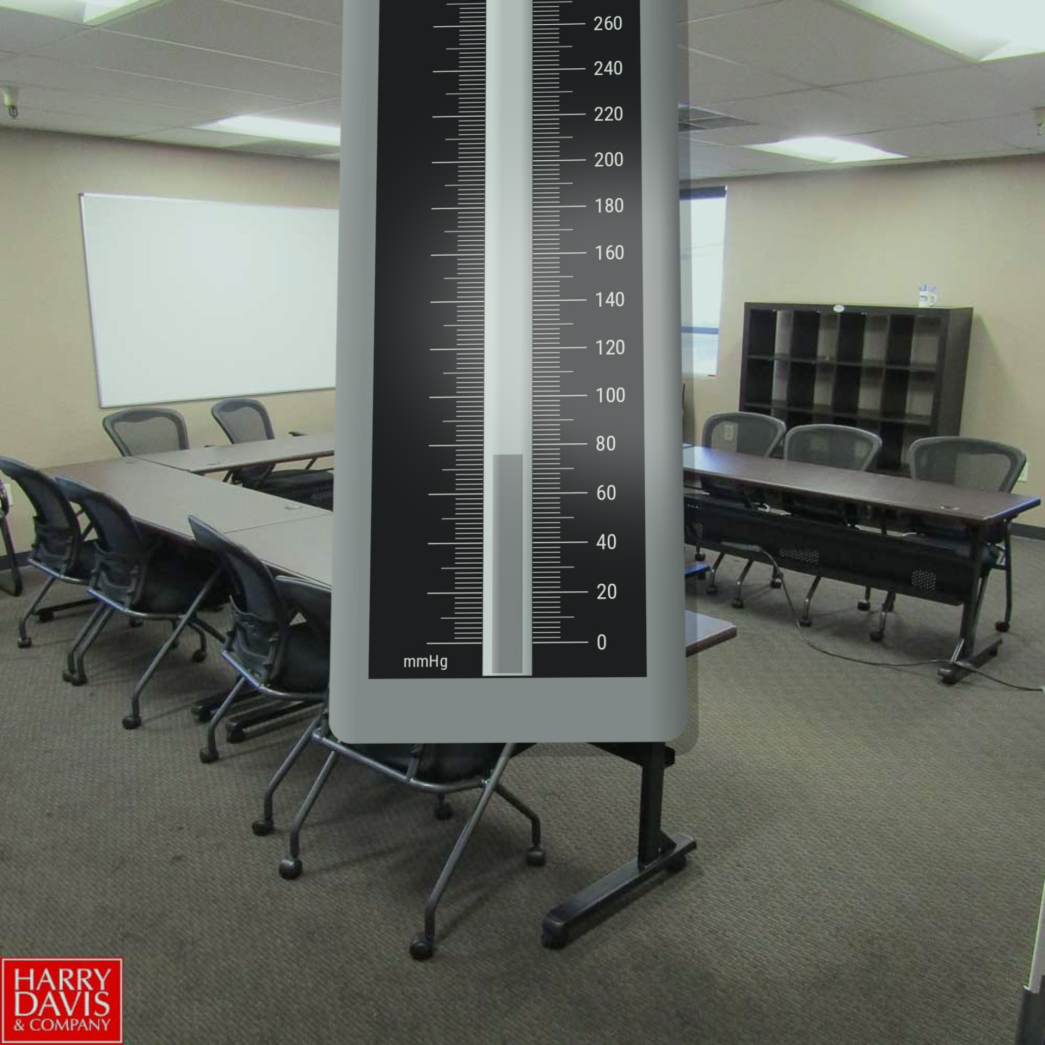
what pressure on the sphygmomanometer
76 mmHg
